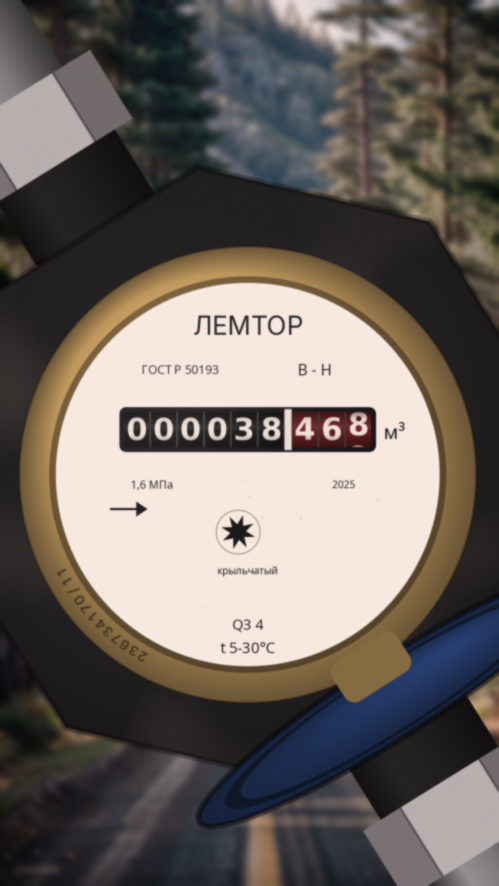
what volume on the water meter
38.468 m³
